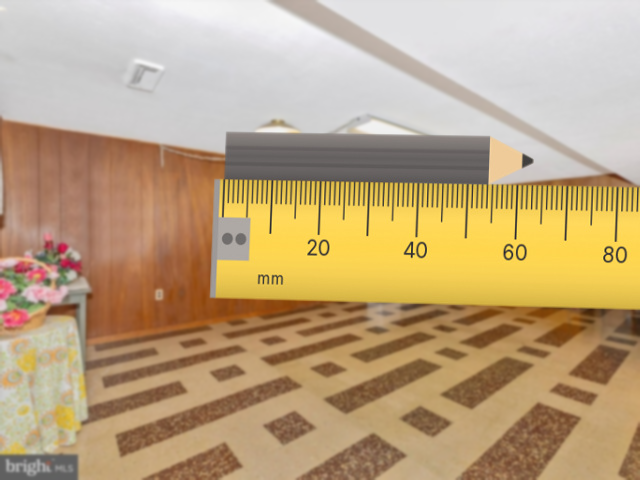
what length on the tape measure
63 mm
